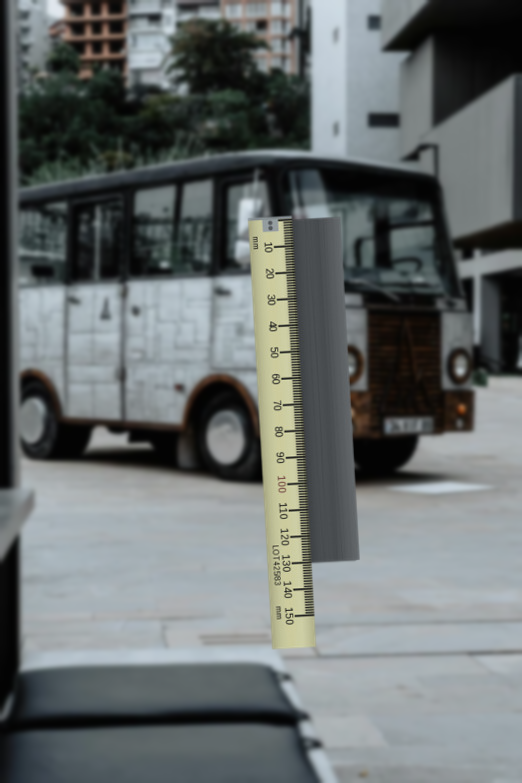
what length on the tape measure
130 mm
